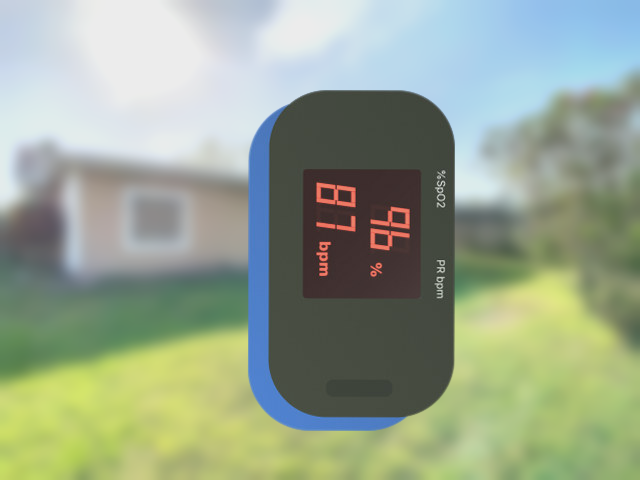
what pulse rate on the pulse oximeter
87 bpm
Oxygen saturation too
96 %
